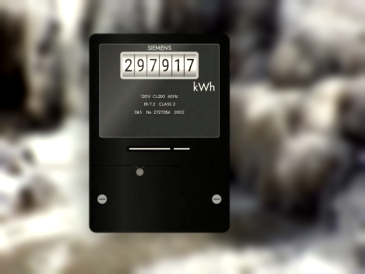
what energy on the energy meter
297917 kWh
